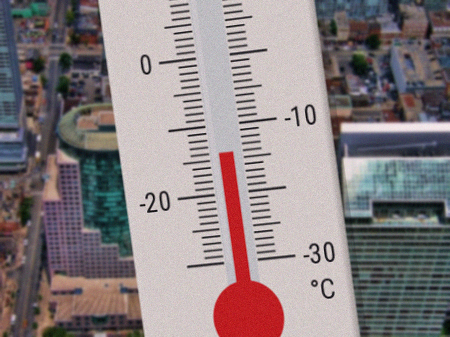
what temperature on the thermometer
-14 °C
